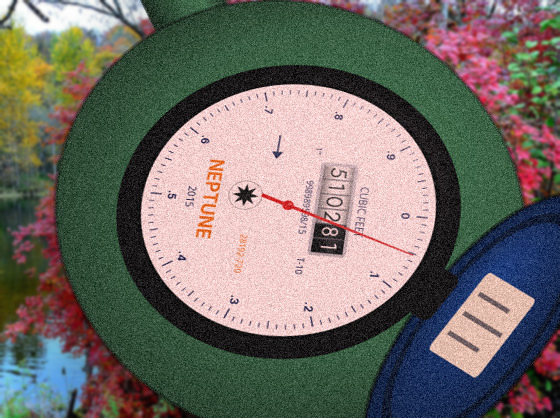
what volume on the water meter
510281.05 ft³
